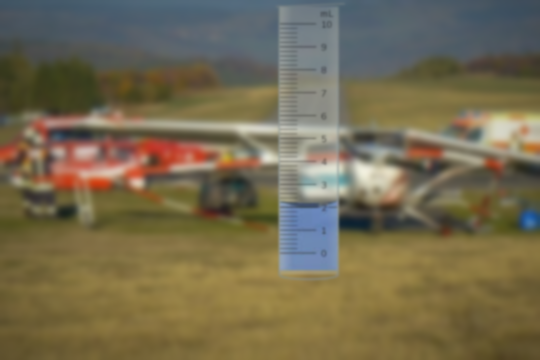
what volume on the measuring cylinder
2 mL
